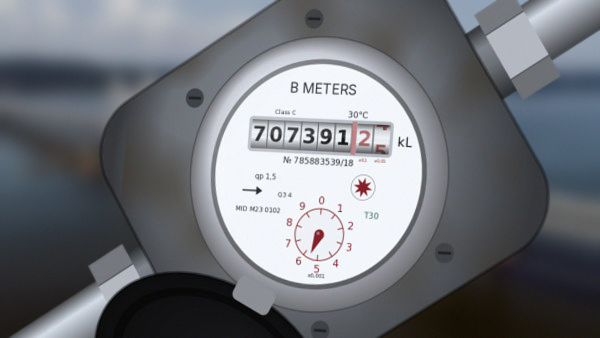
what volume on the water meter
707391.245 kL
